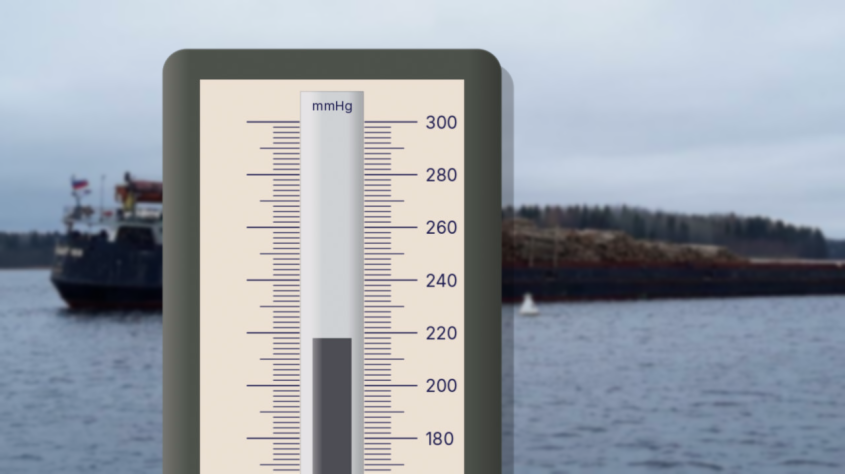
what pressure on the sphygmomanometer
218 mmHg
